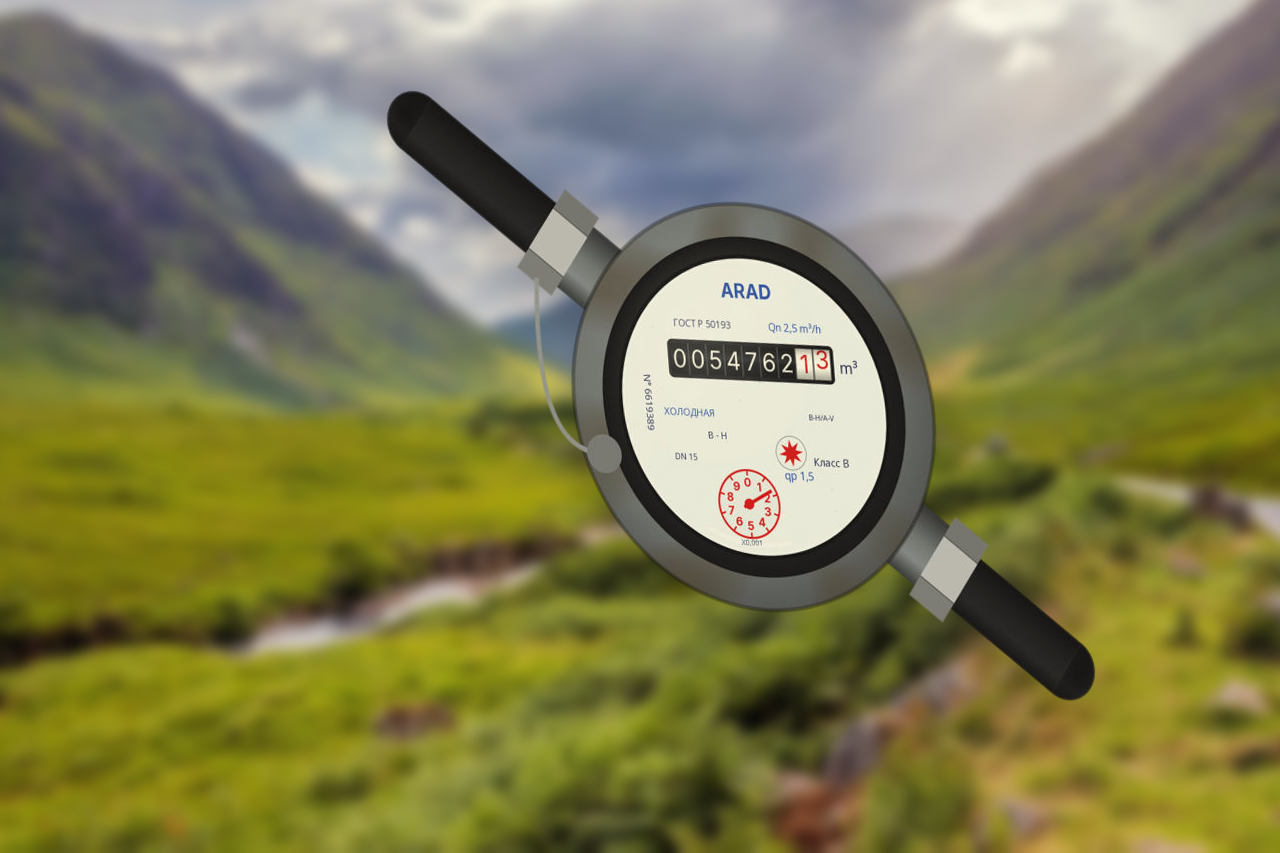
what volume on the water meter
54762.131 m³
